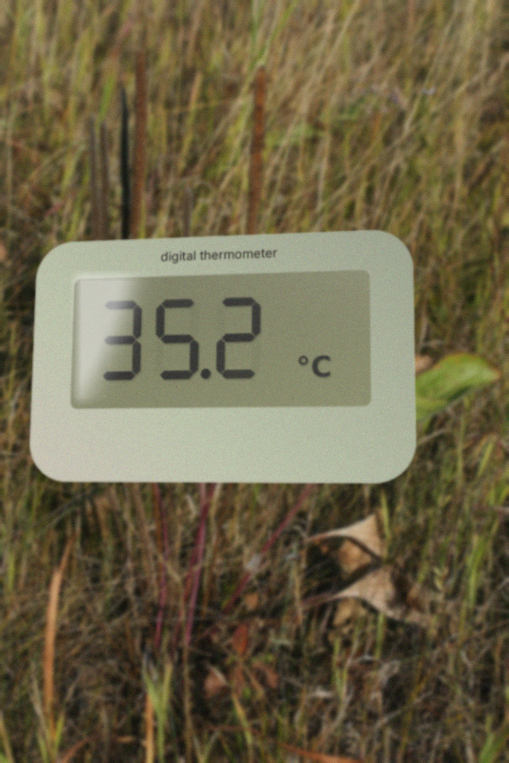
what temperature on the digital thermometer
35.2 °C
